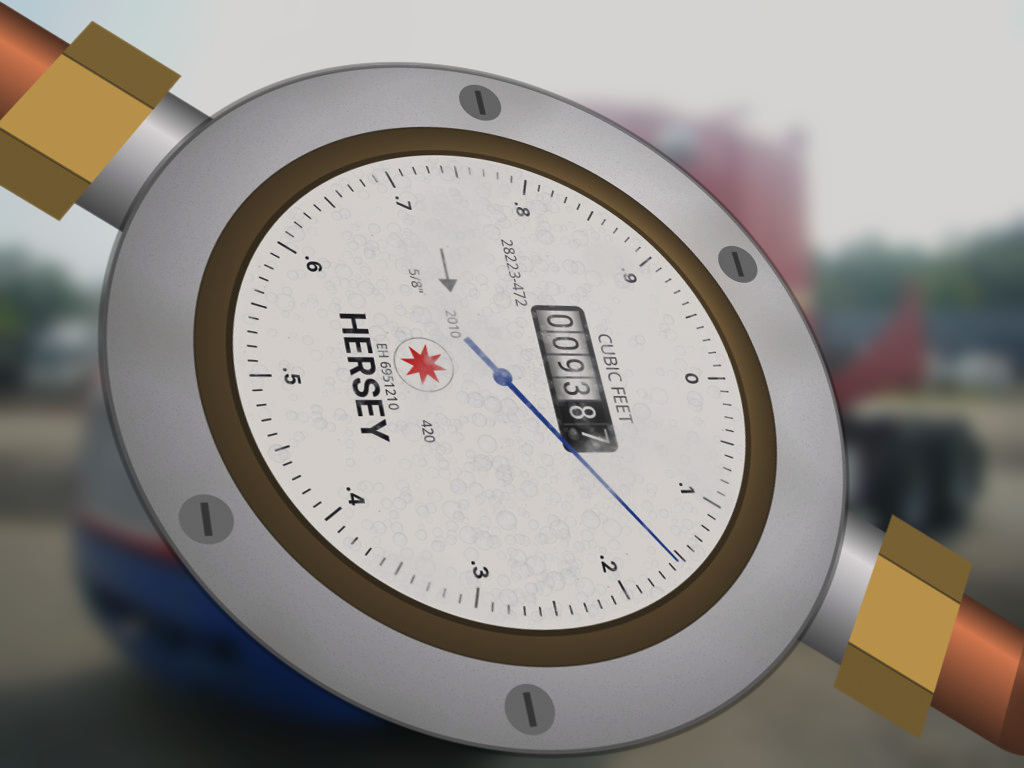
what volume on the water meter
9387.15 ft³
